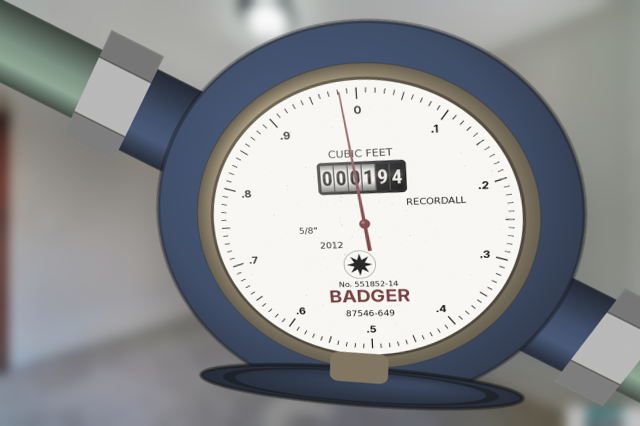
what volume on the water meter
193.98 ft³
